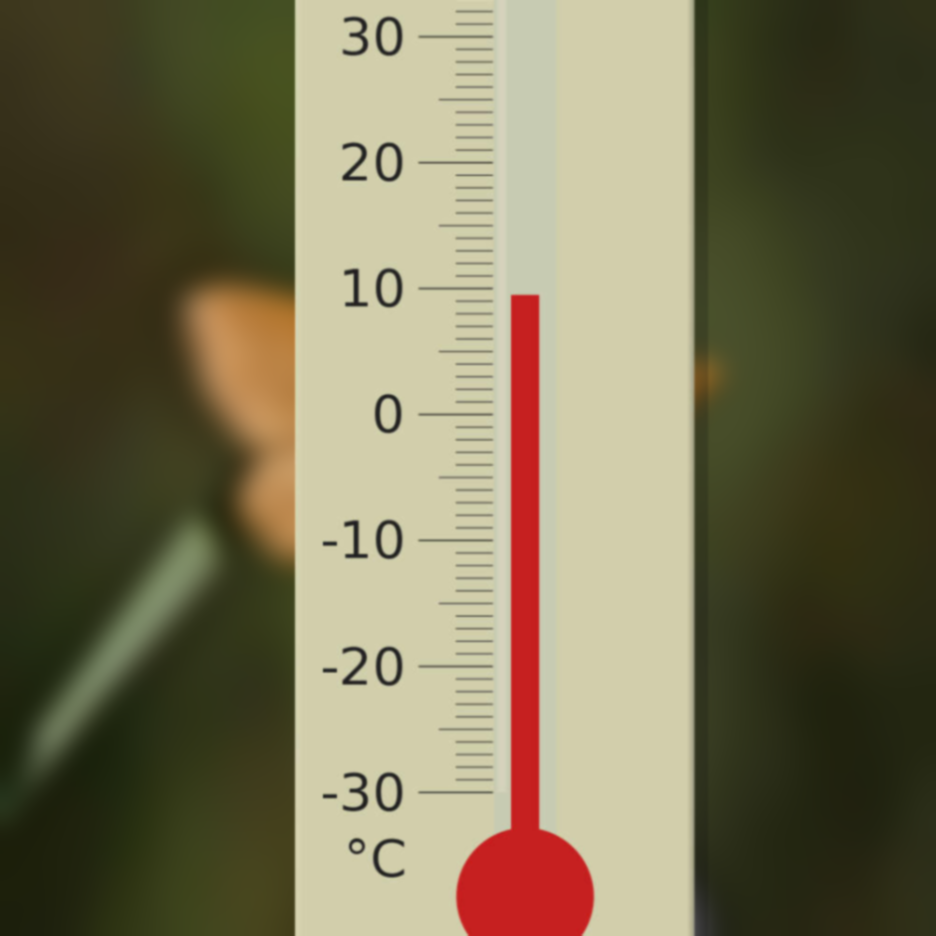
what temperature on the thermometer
9.5 °C
